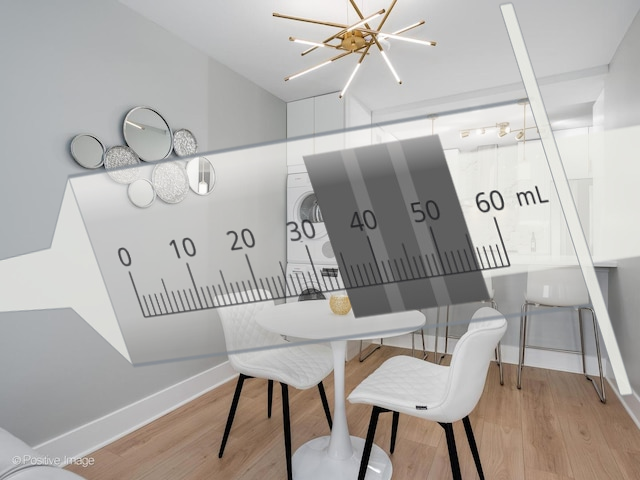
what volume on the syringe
34 mL
